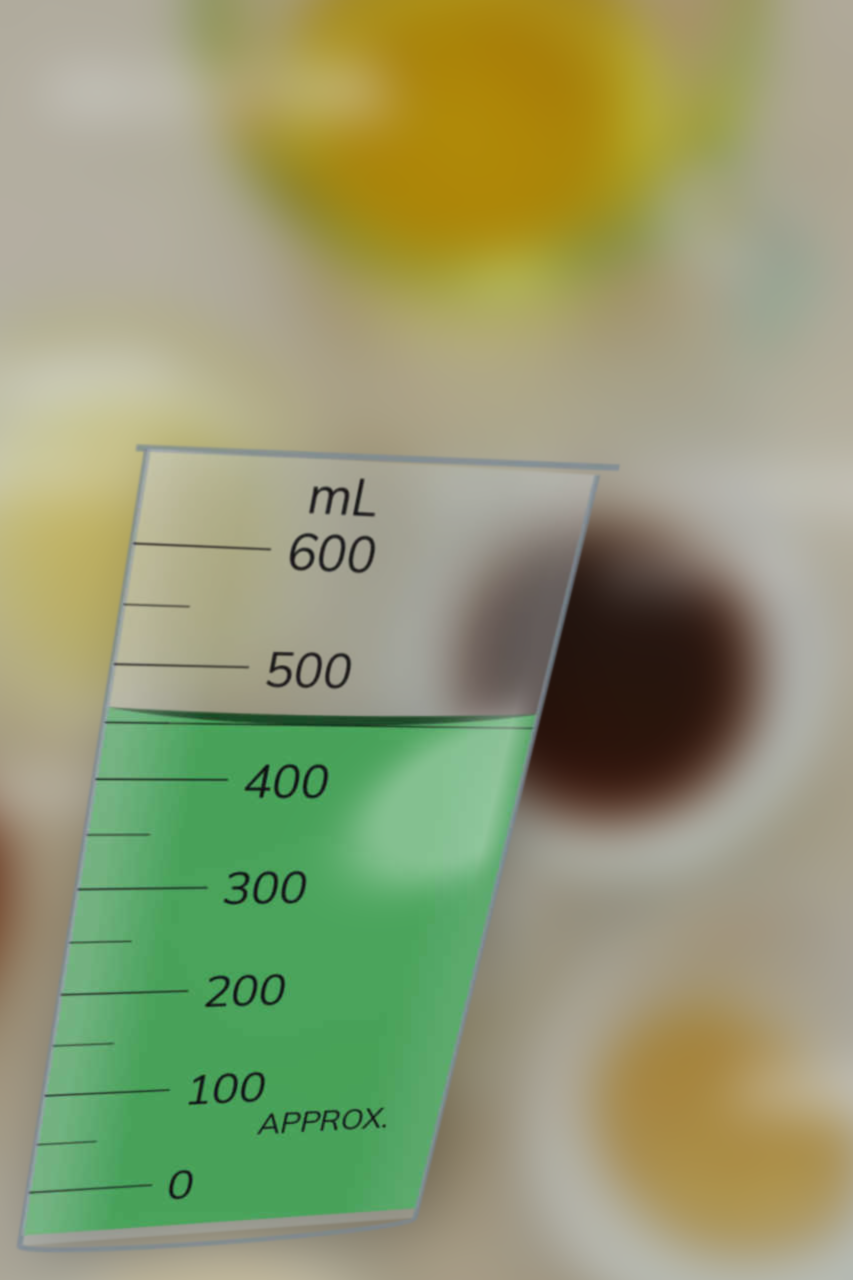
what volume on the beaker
450 mL
